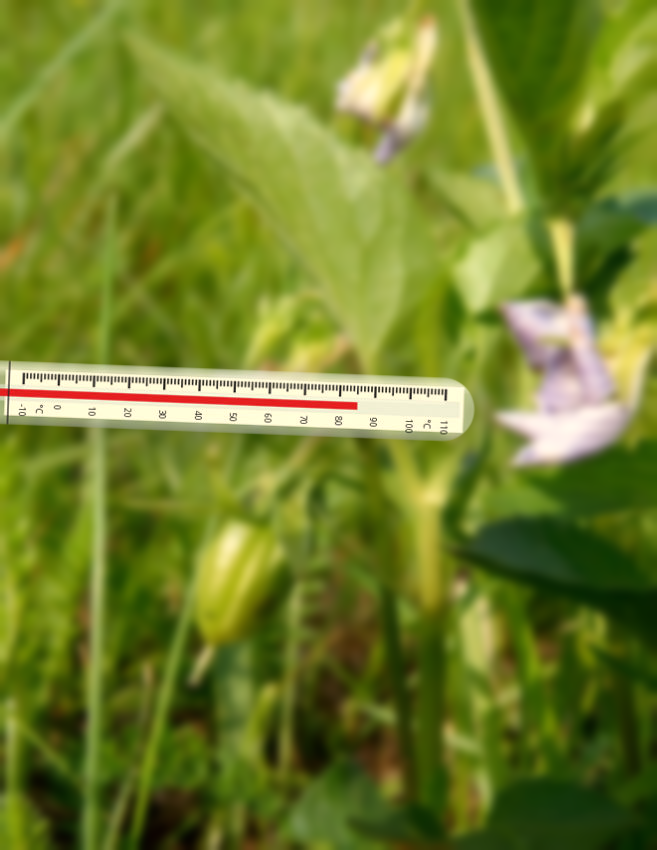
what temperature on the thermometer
85 °C
